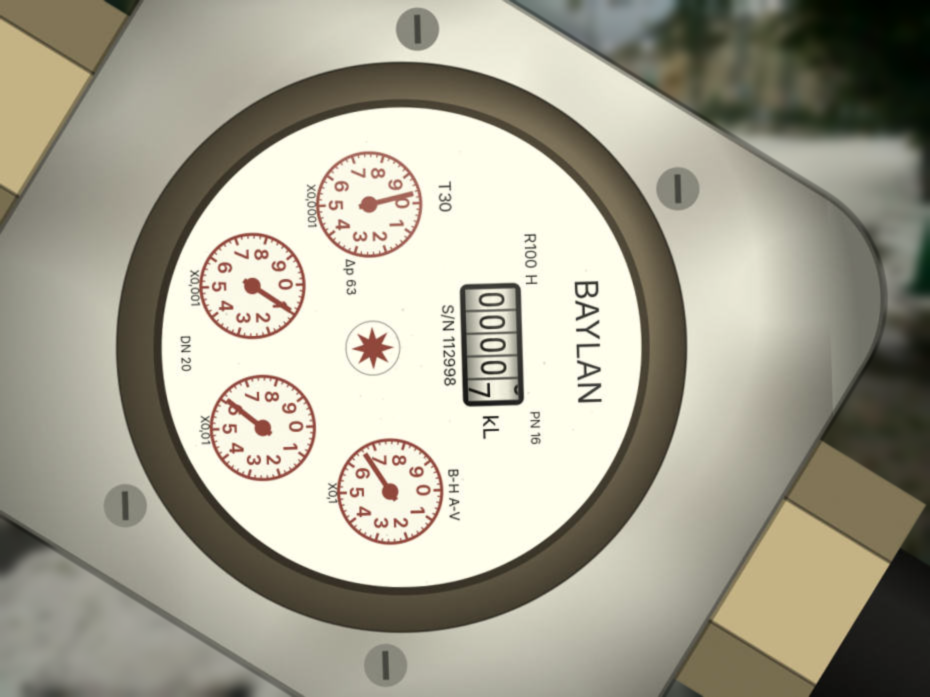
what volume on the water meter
6.6609 kL
